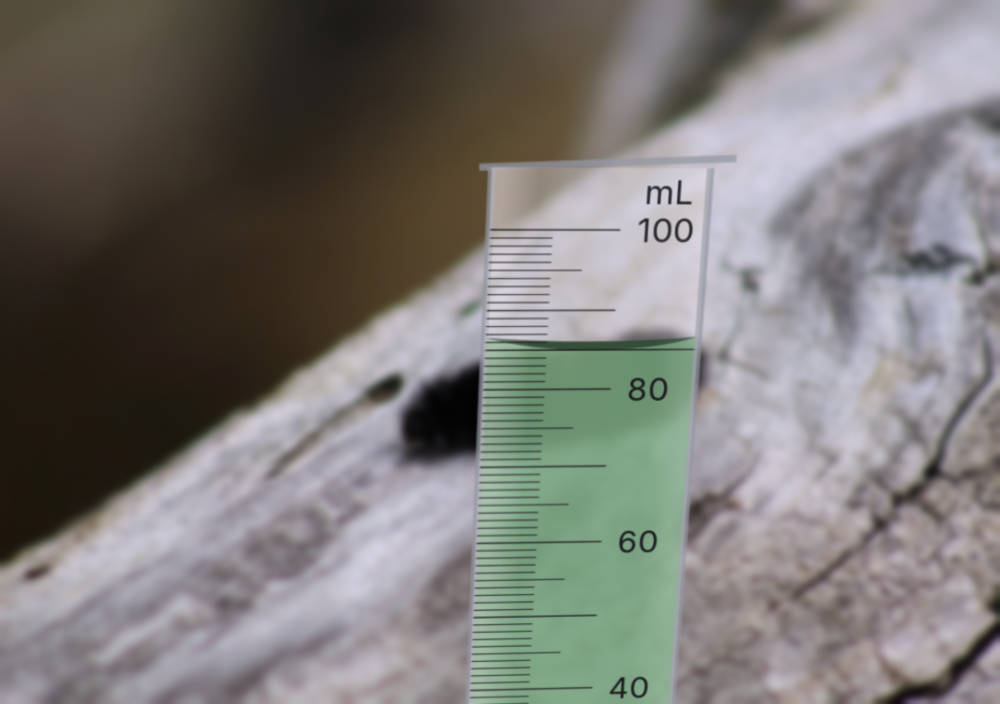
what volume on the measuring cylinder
85 mL
